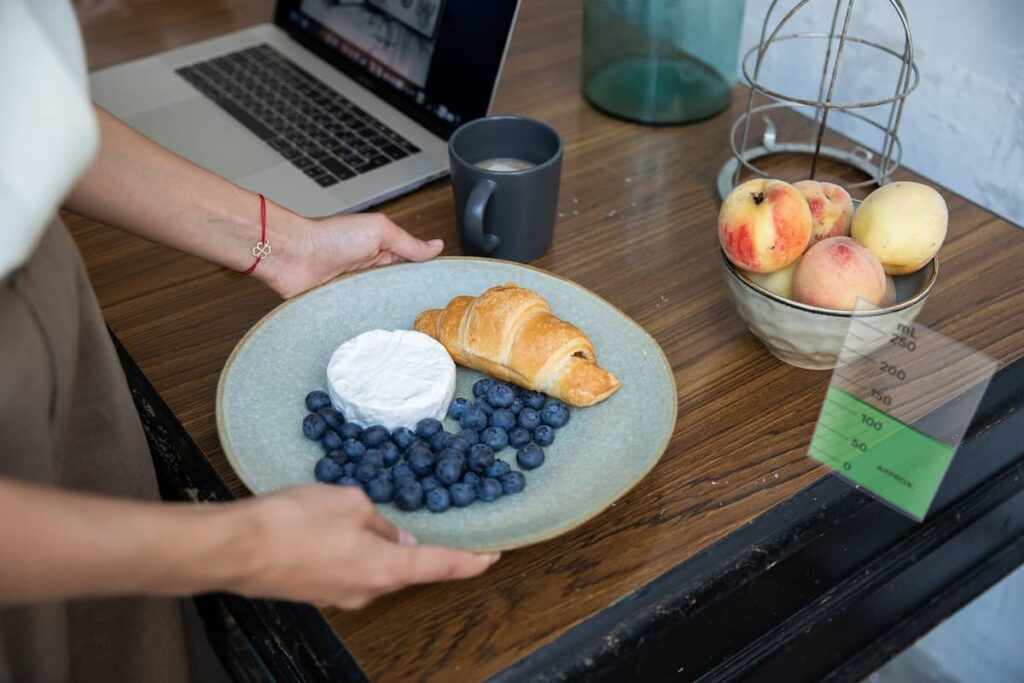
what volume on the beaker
125 mL
